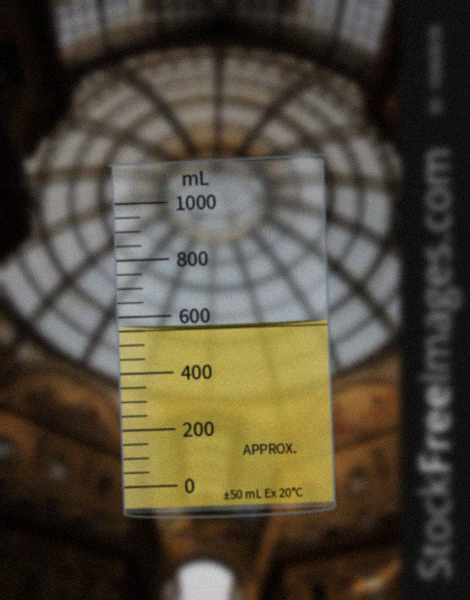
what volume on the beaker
550 mL
